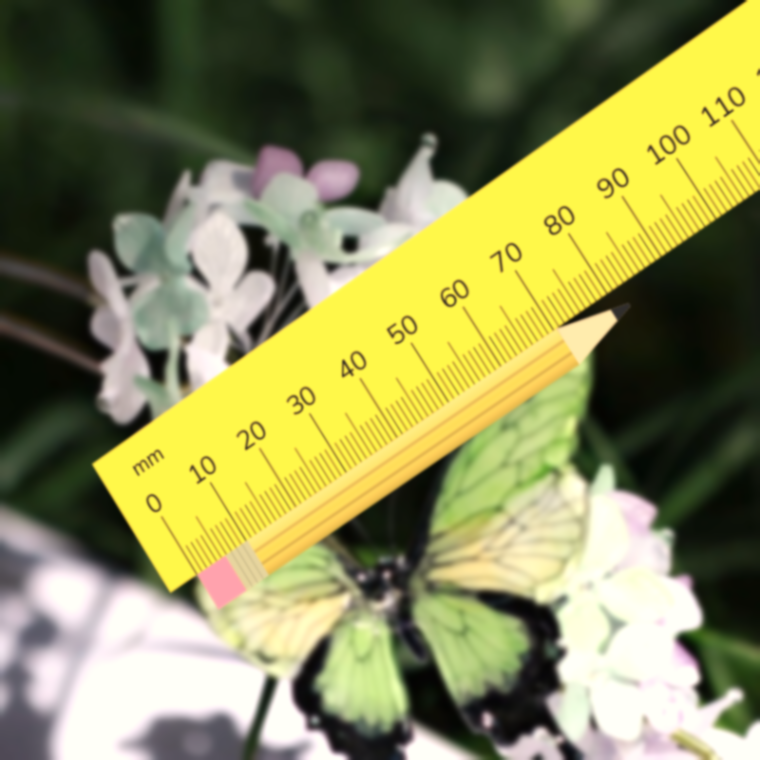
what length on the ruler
82 mm
